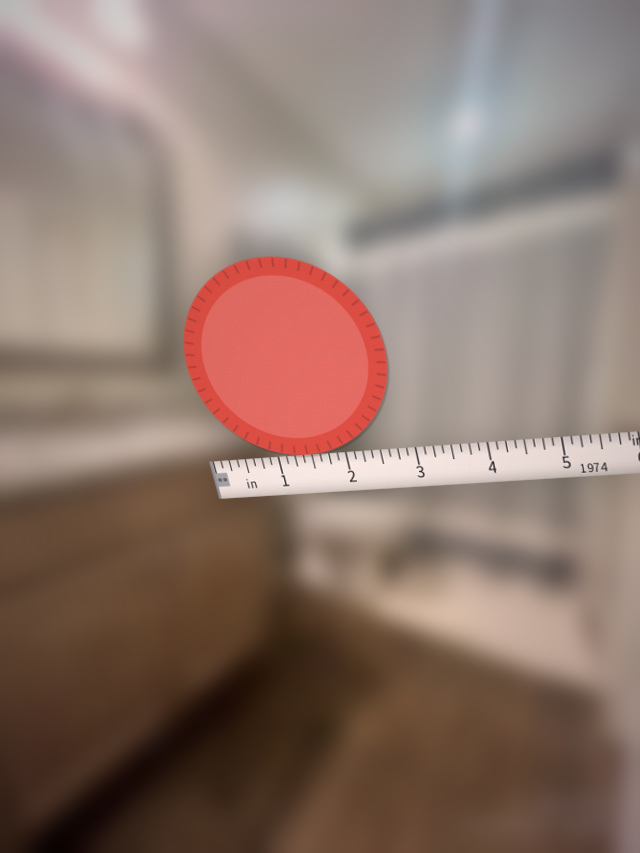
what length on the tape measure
2.875 in
